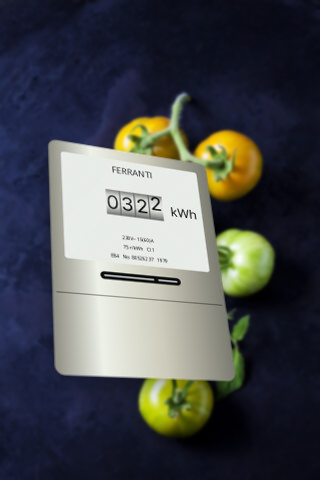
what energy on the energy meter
322 kWh
